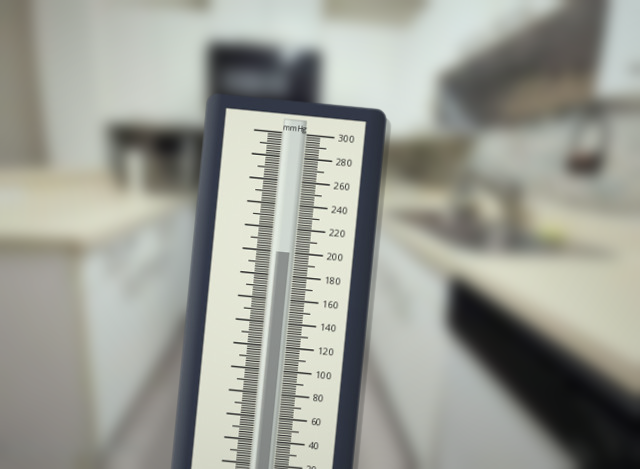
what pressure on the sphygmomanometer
200 mmHg
